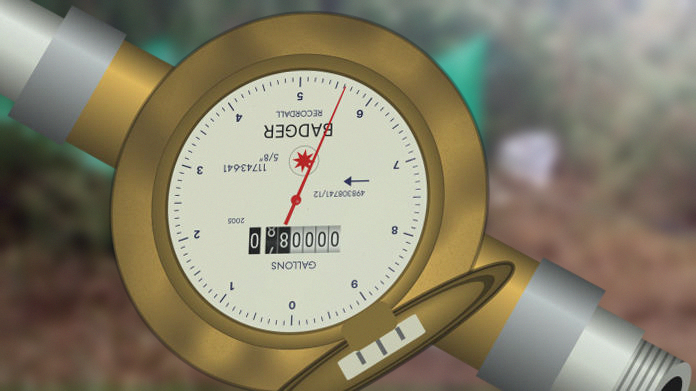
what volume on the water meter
875.6 gal
